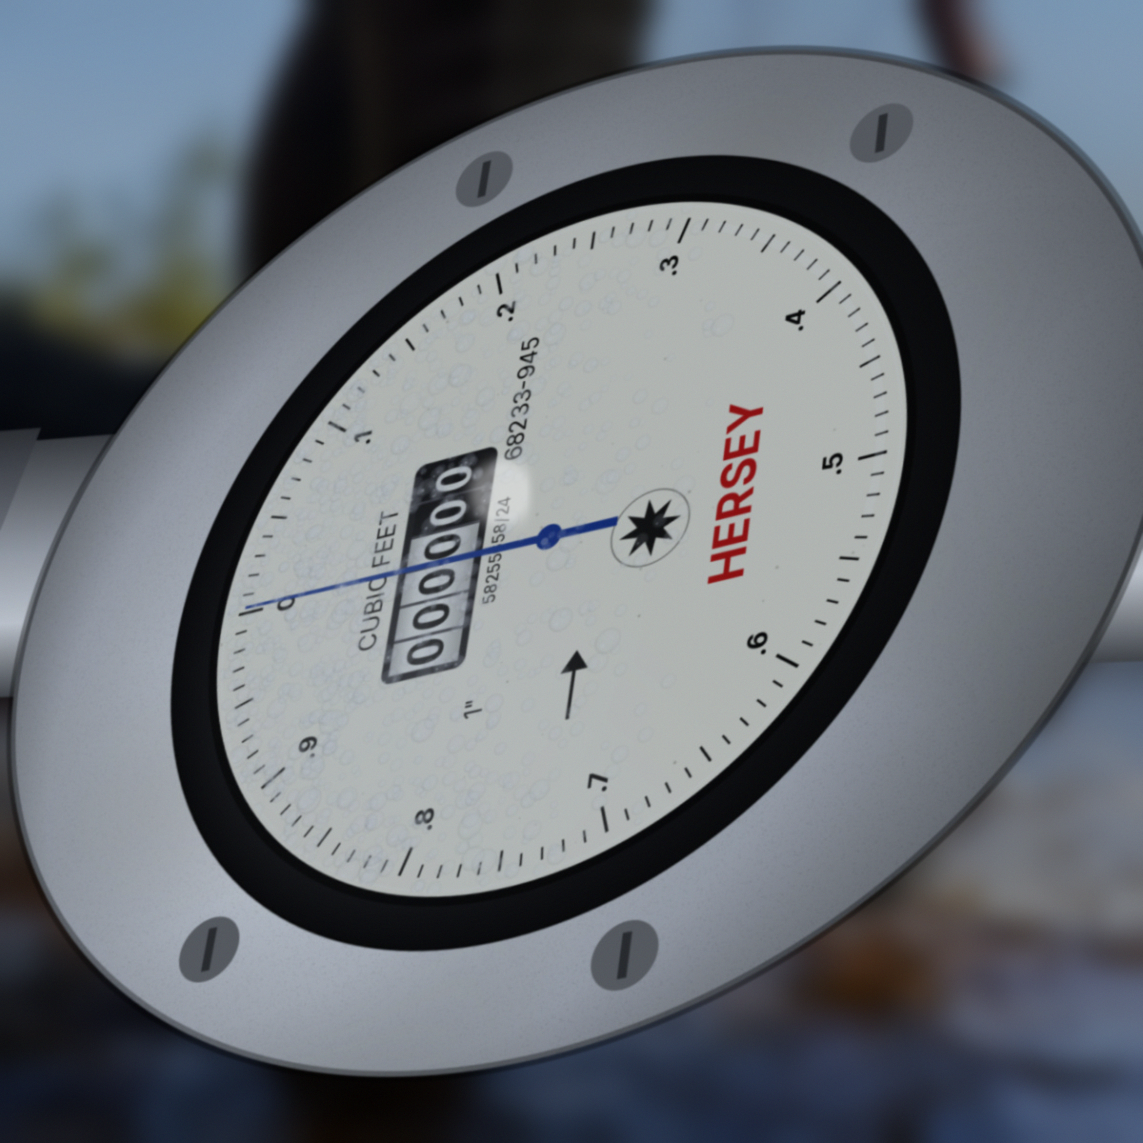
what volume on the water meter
0.00 ft³
